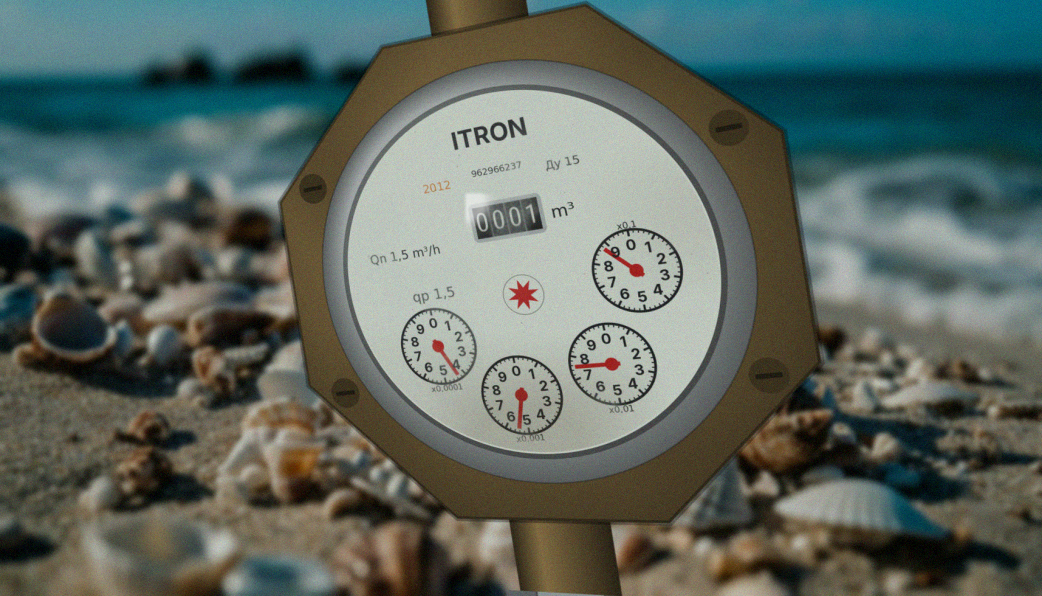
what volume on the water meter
1.8754 m³
